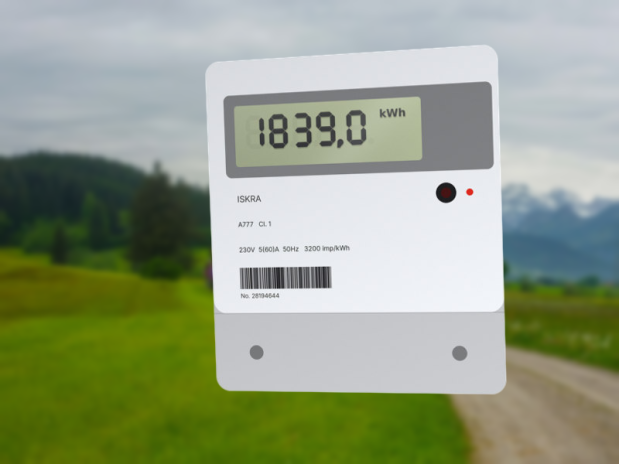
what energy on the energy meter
1839.0 kWh
